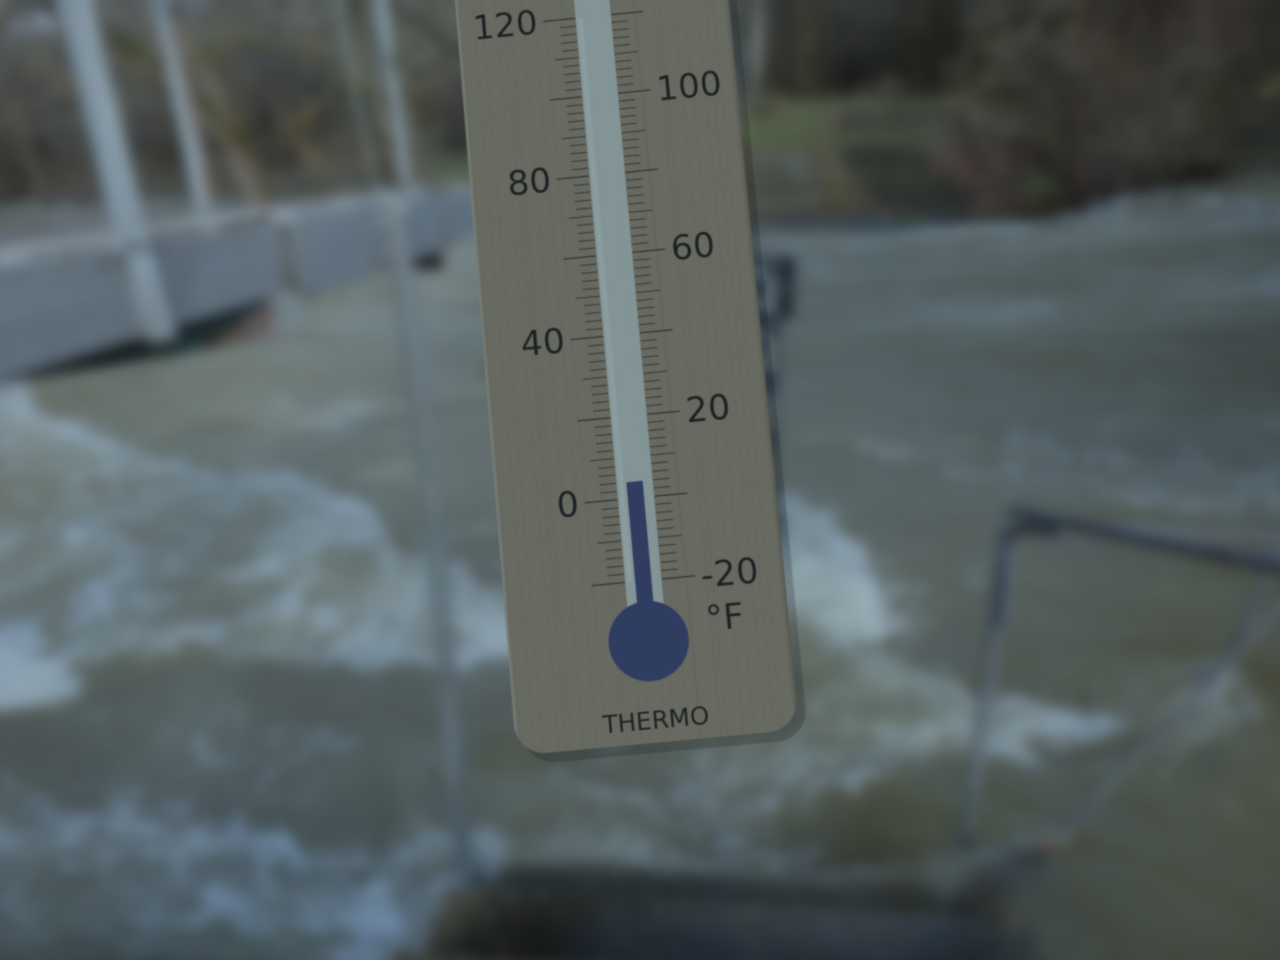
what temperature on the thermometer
4 °F
